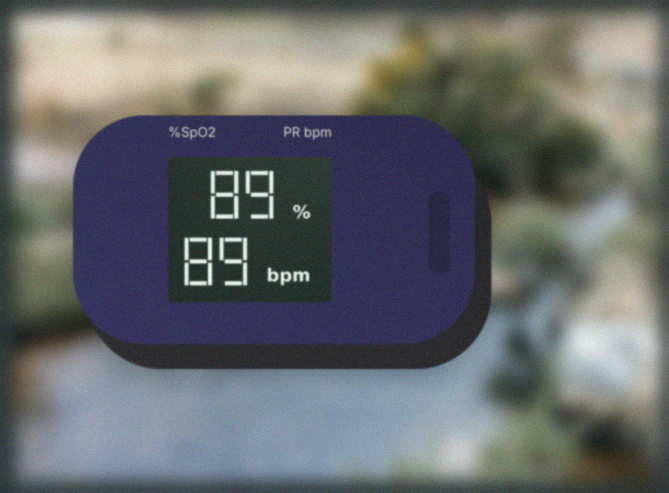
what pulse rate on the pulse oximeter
89 bpm
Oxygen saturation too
89 %
